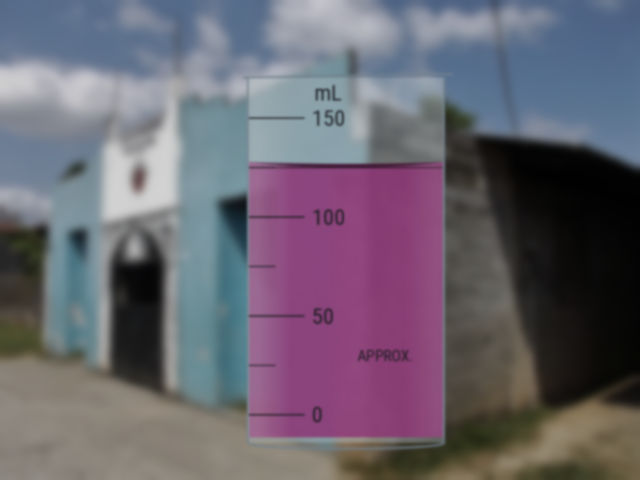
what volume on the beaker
125 mL
